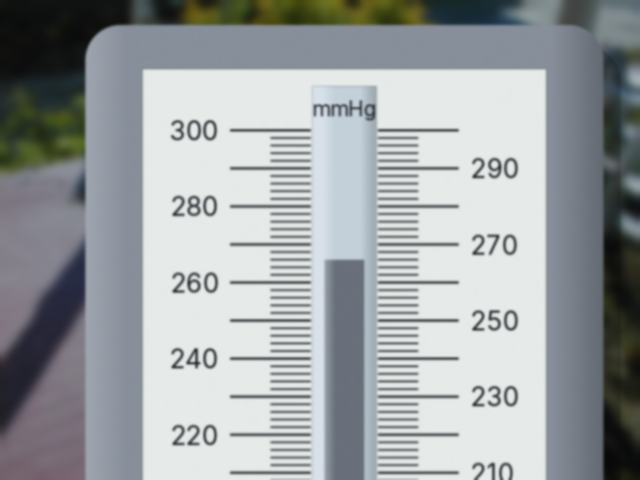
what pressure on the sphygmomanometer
266 mmHg
